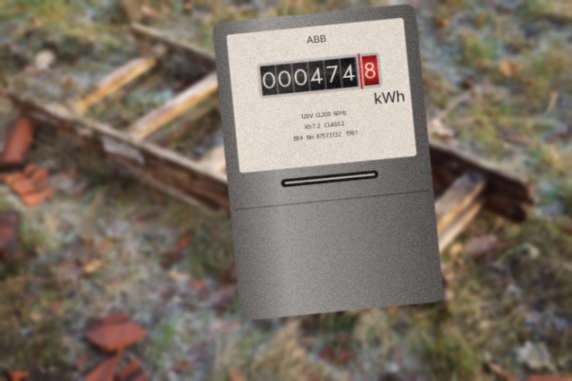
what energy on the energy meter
474.8 kWh
